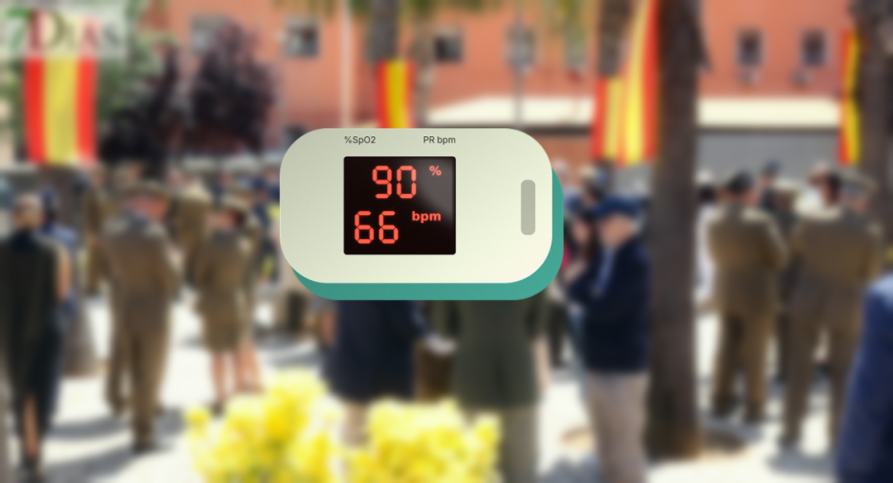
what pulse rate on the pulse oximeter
66 bpm
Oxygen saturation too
90 %
